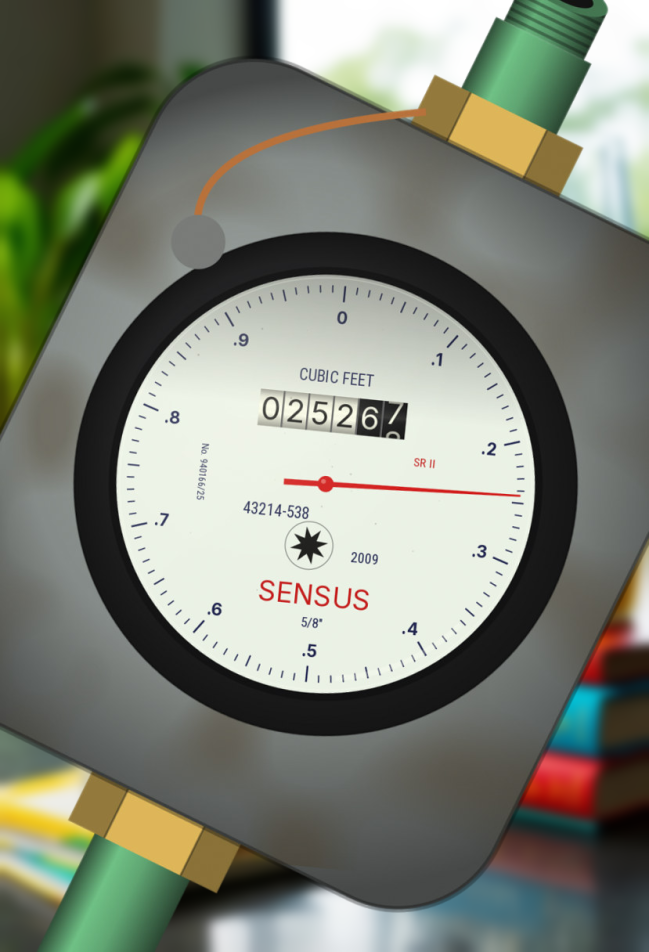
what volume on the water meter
25267.24 ft³
